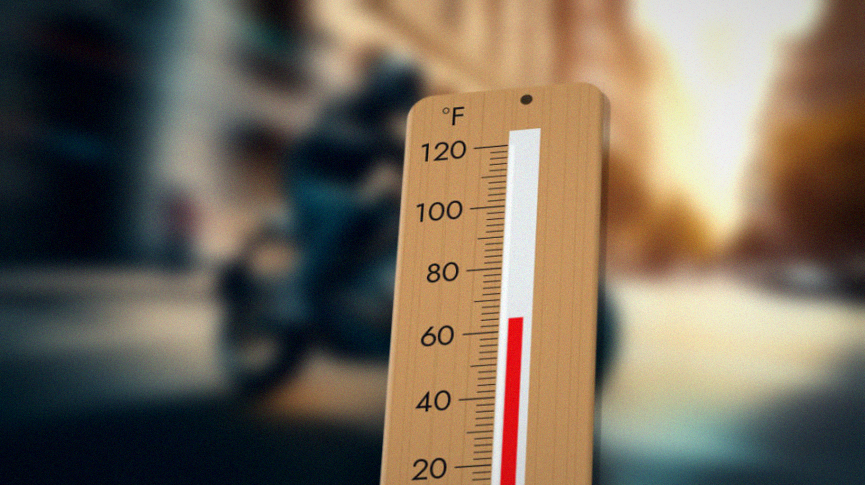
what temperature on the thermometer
64 °F
